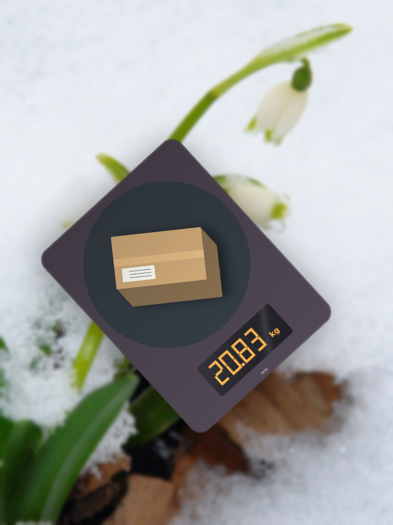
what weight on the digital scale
20.83 kg
